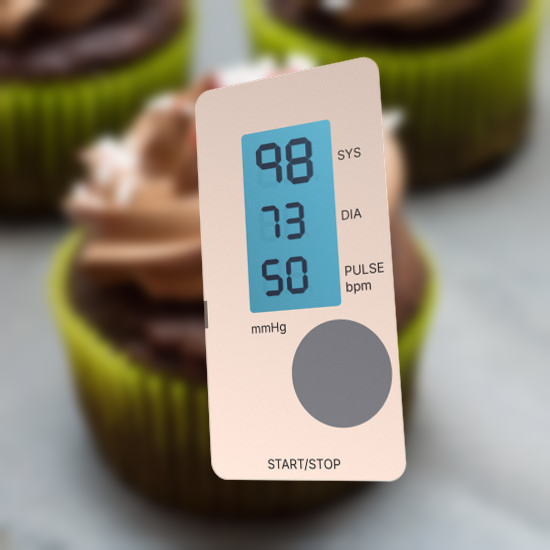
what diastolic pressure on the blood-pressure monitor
73 mmHg
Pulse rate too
50 bpm
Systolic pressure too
98 mmHg
